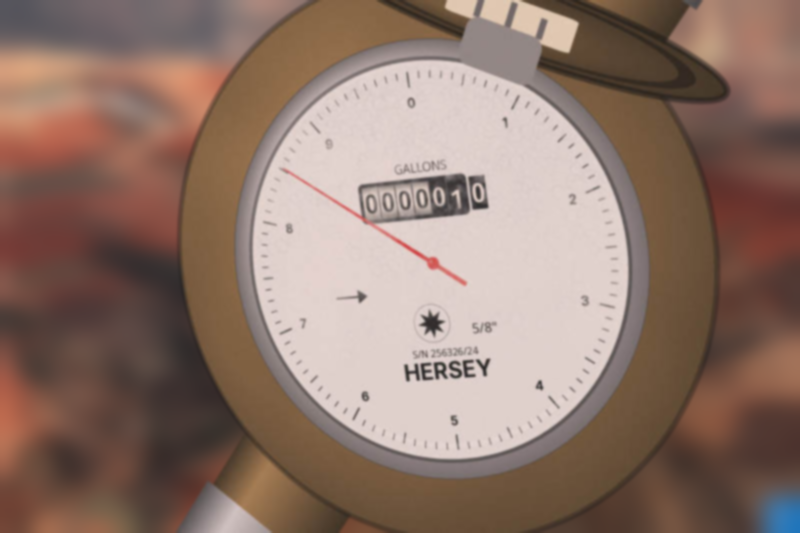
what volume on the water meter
8.5 gal
